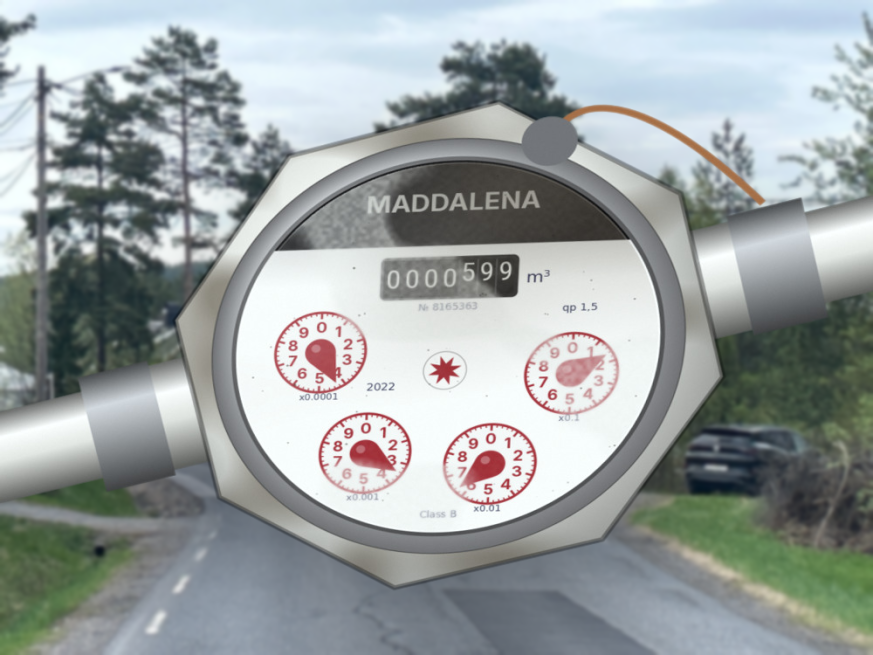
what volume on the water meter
599.1634 m³
